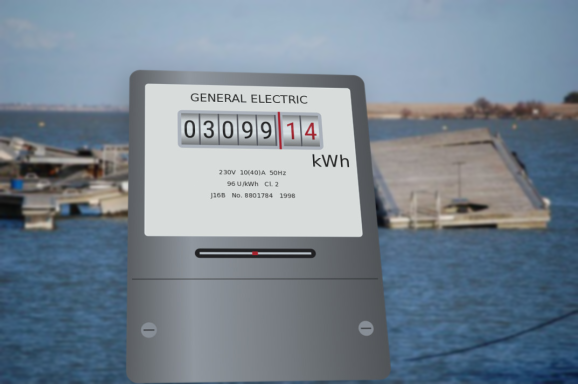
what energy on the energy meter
3099.14 kWh
